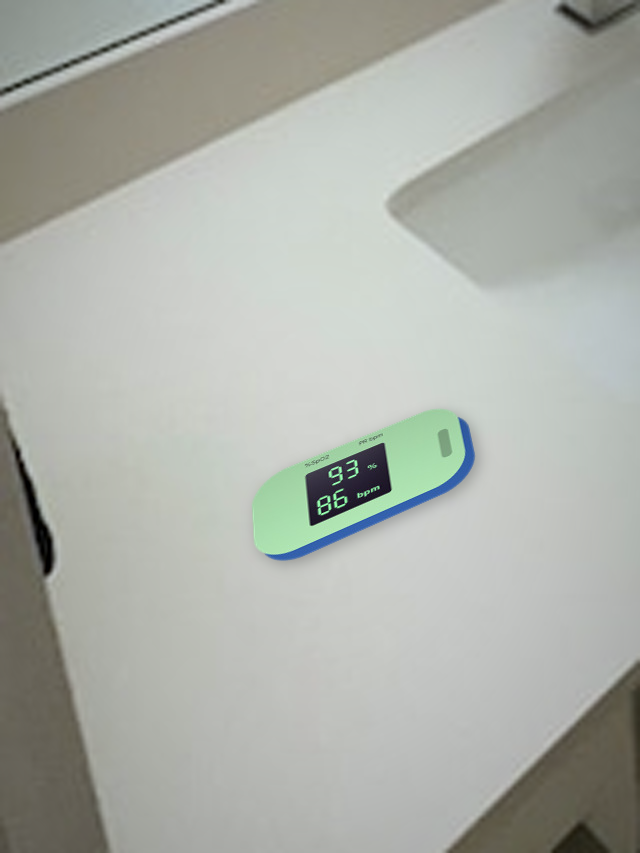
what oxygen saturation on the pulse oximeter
93 %
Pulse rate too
86 bpm
